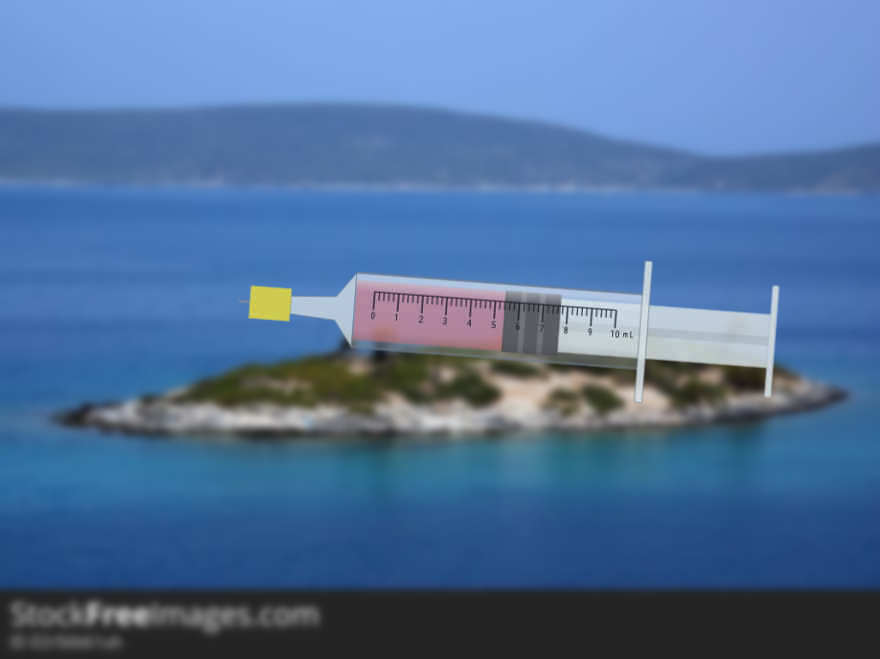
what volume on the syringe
5.4 mL
